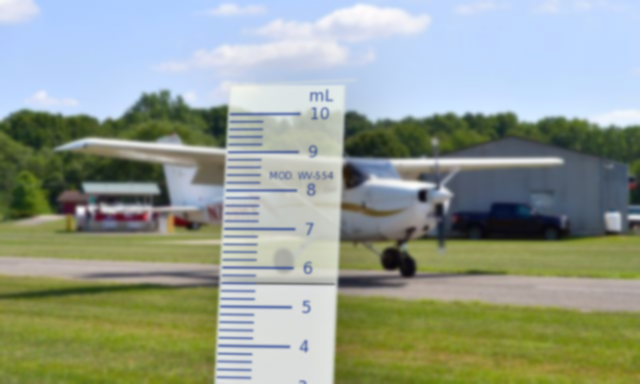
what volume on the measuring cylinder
5.6 mL
